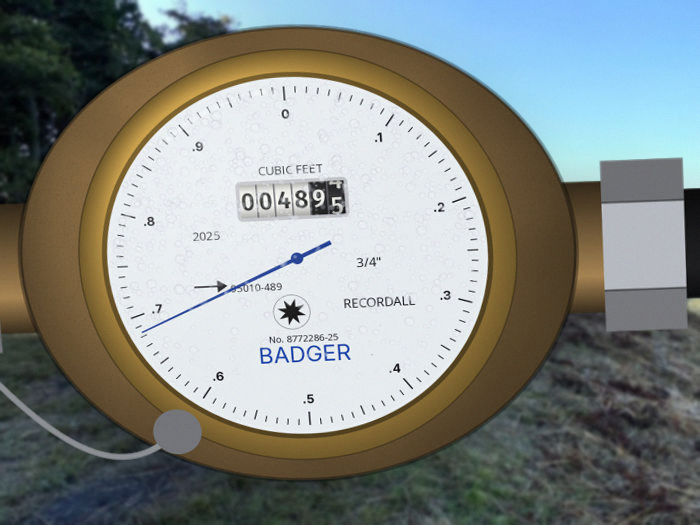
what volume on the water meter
4894.68 ft³
